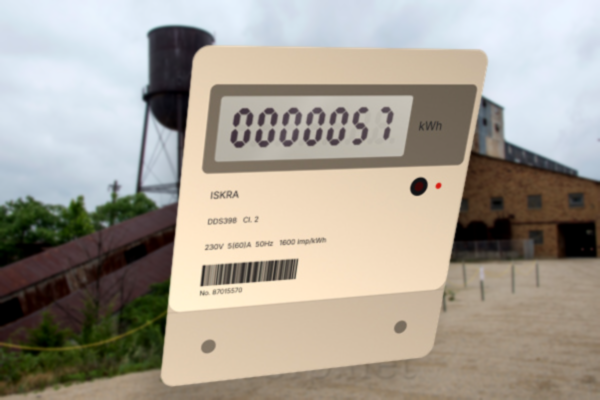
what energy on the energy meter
57 kWh
